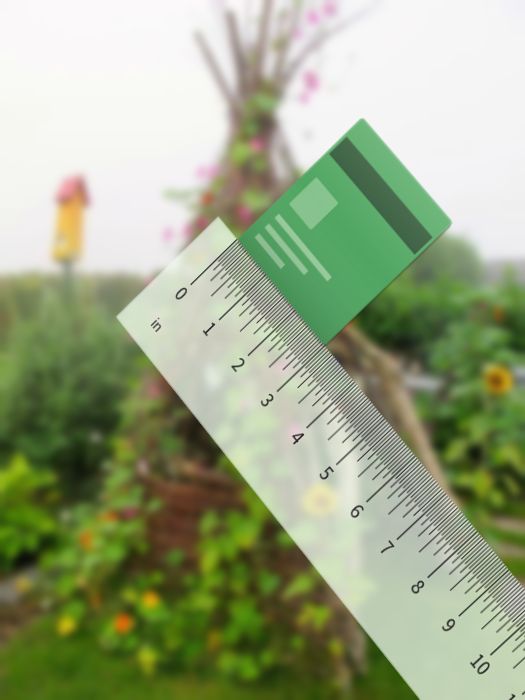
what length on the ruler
3 in
